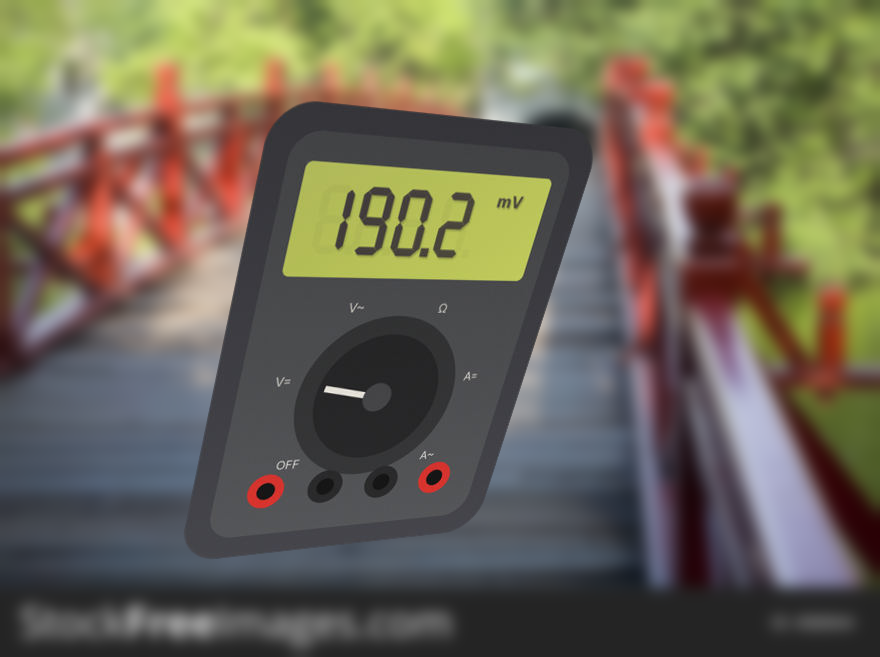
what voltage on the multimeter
190.2 mV
